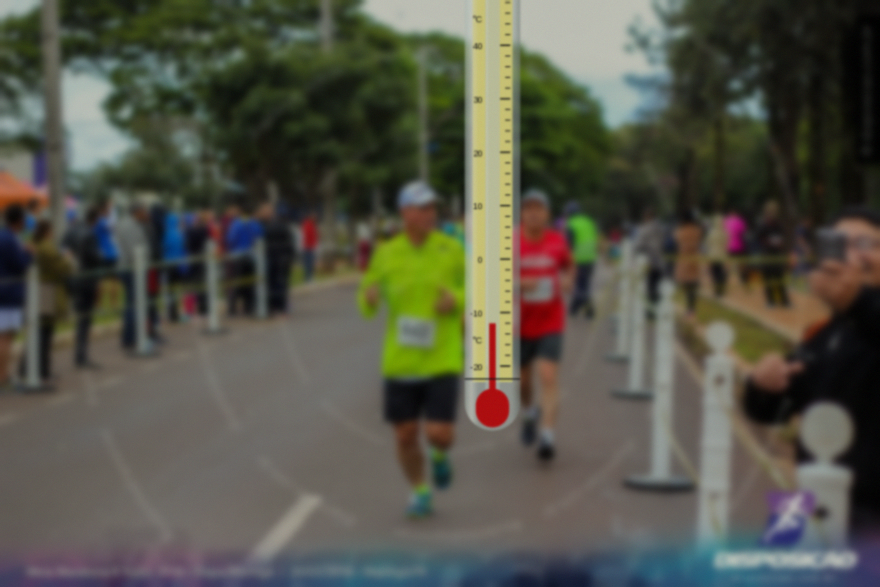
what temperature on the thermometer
-12 °C
